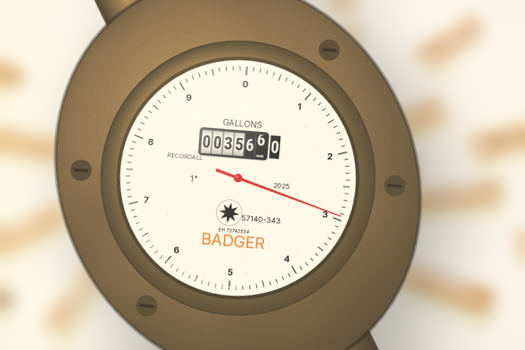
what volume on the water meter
35662.9 gal
